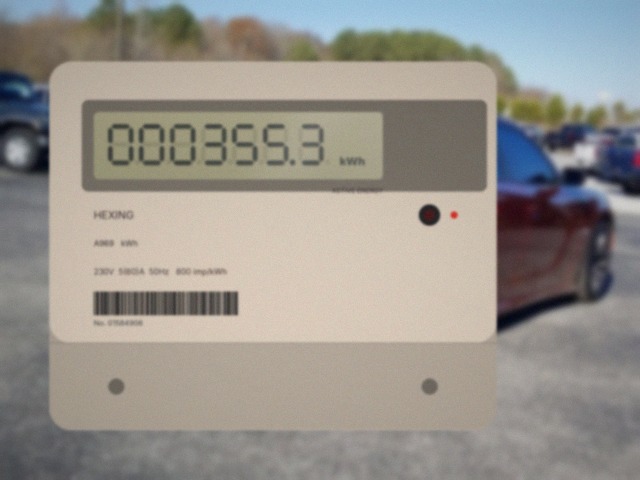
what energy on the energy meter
355.3 kWh
